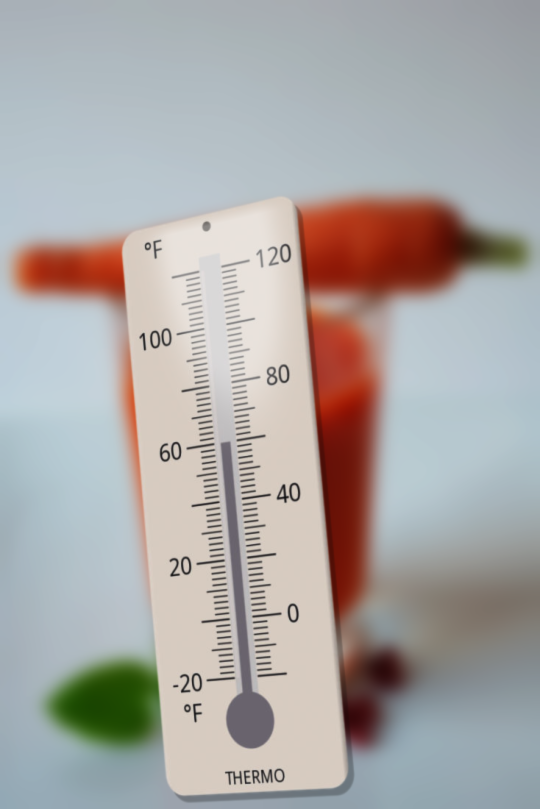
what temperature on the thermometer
60 °F
